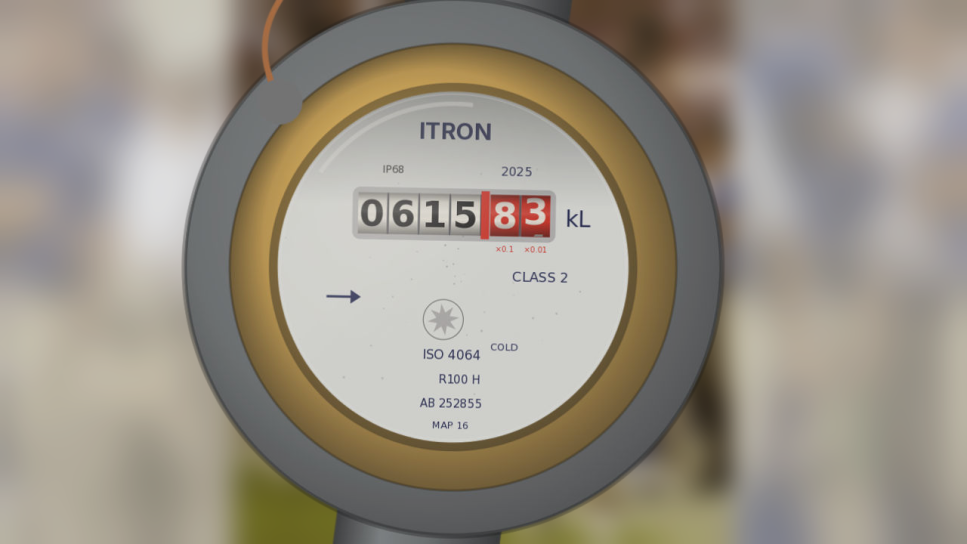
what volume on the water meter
615.83 kL
